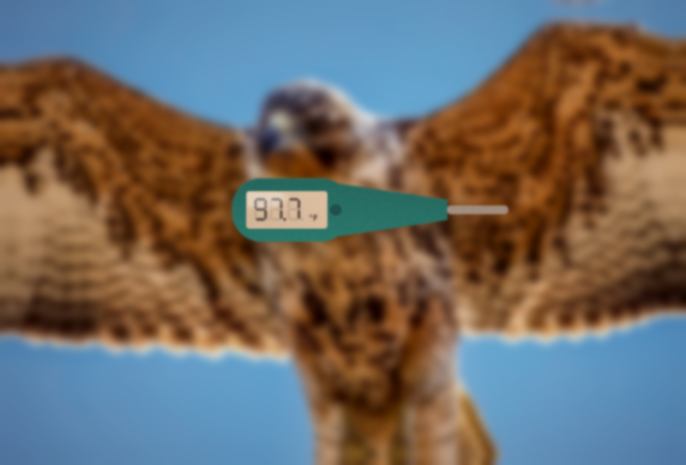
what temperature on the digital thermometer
97.7 °F
